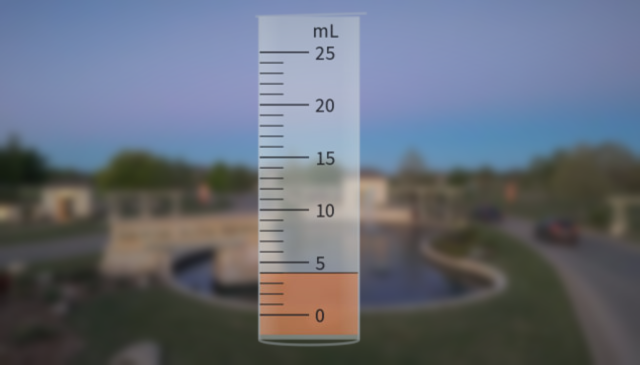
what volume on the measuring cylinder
4 mL
